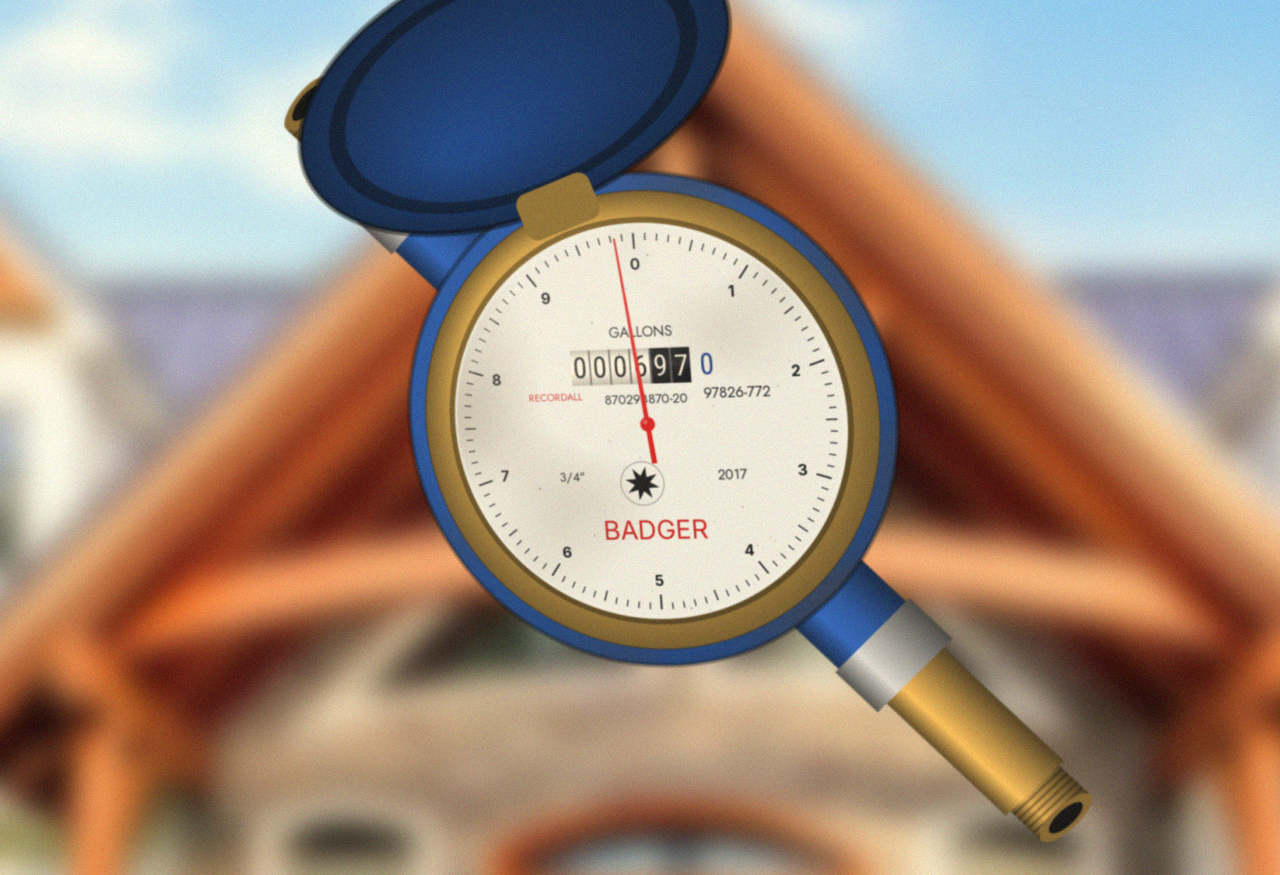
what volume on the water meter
6969.8 gal
